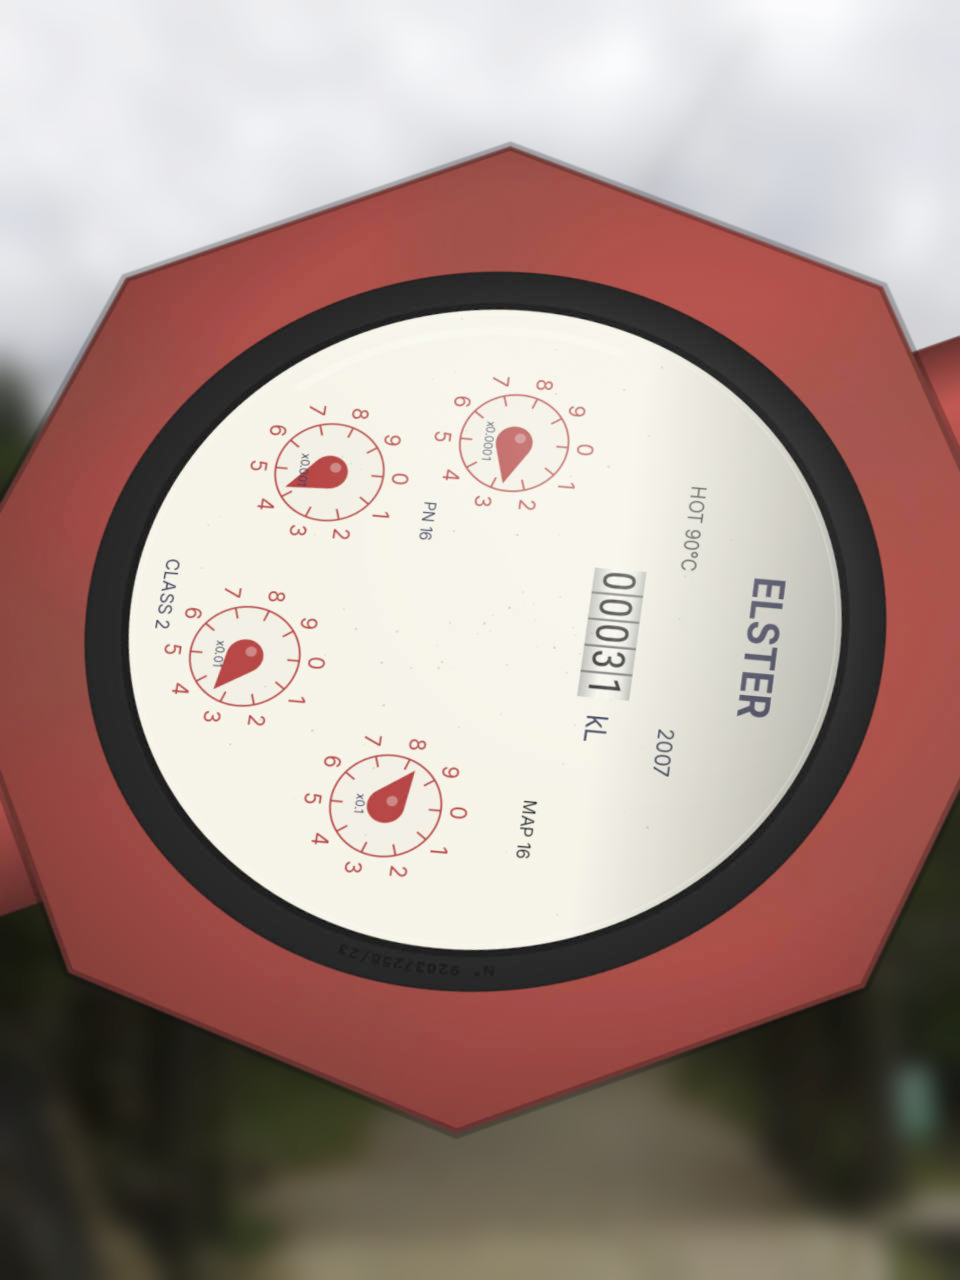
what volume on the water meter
31.8342 kL
